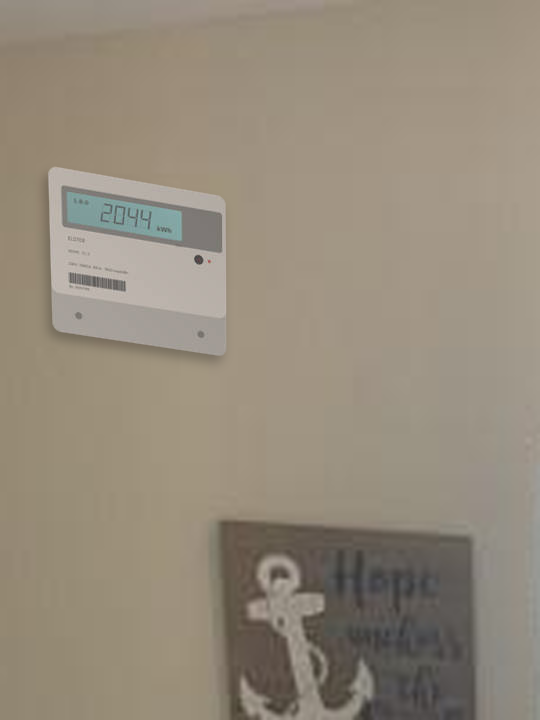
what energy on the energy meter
2044 kWh
